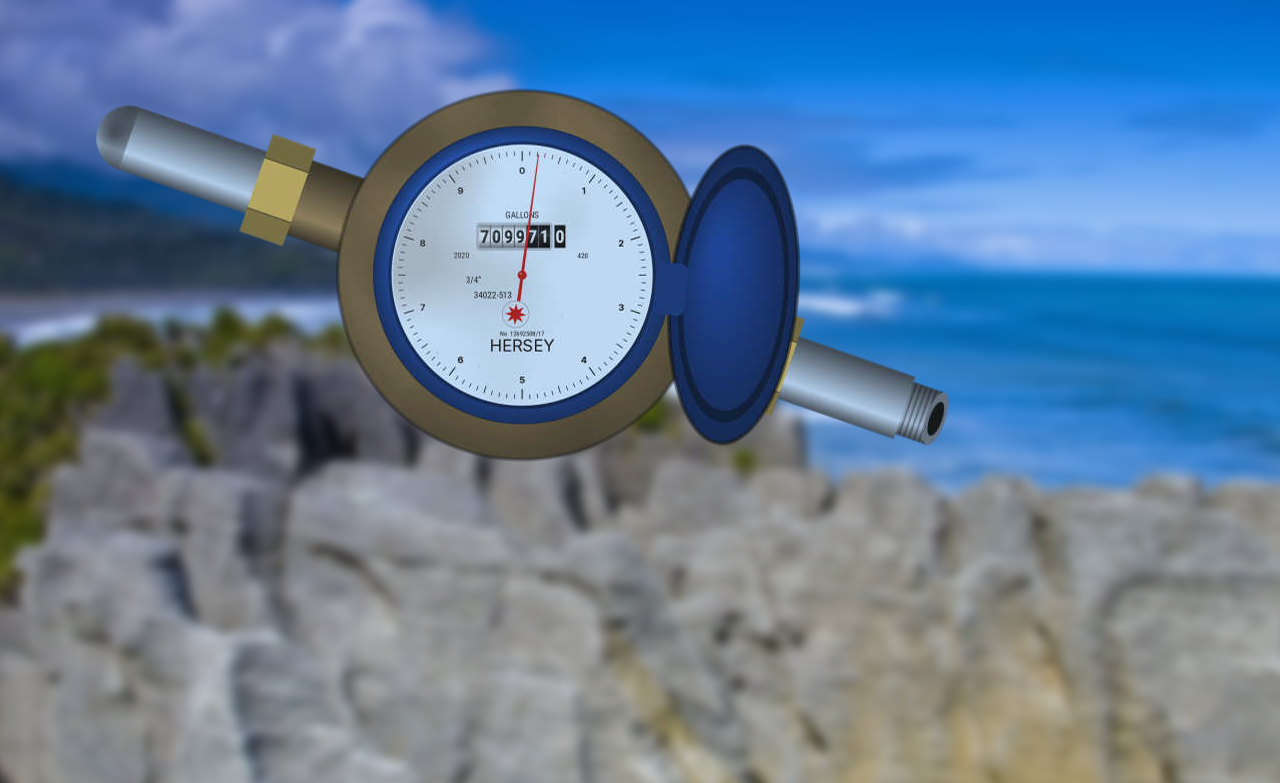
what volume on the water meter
7099710.2 gal
